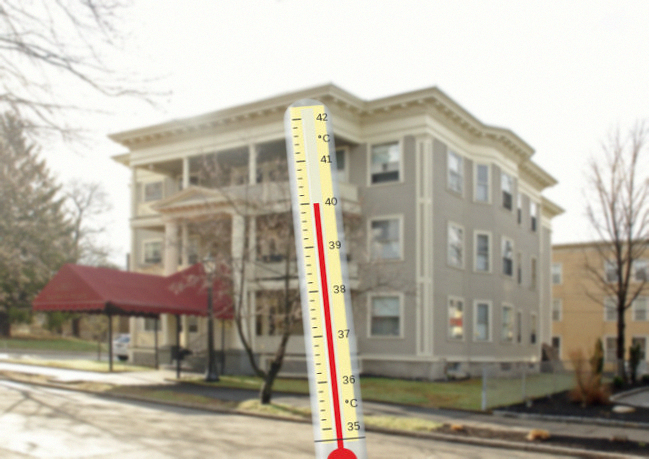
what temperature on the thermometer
40 °C
